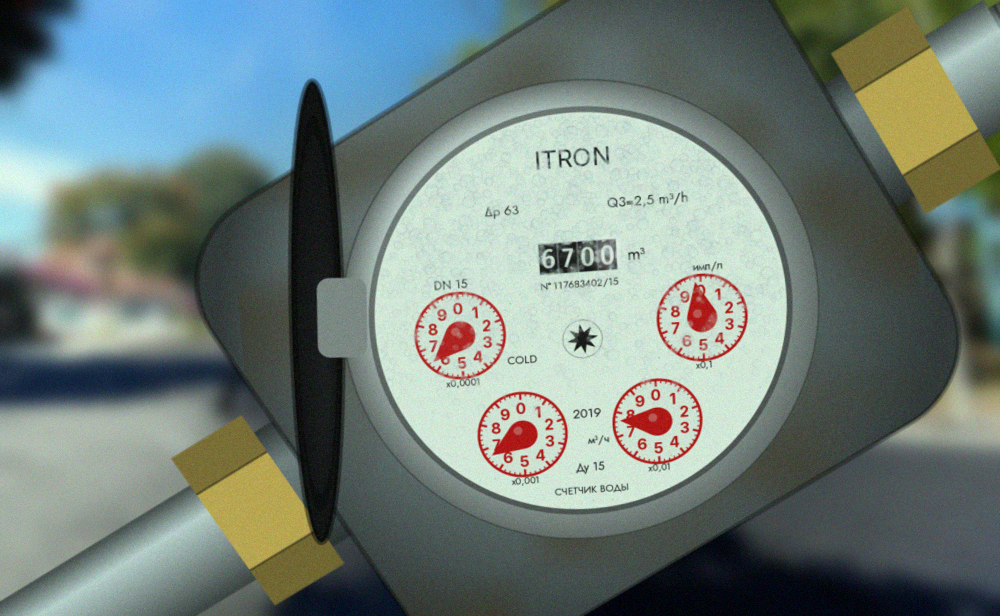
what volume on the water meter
6699.9766 m³
